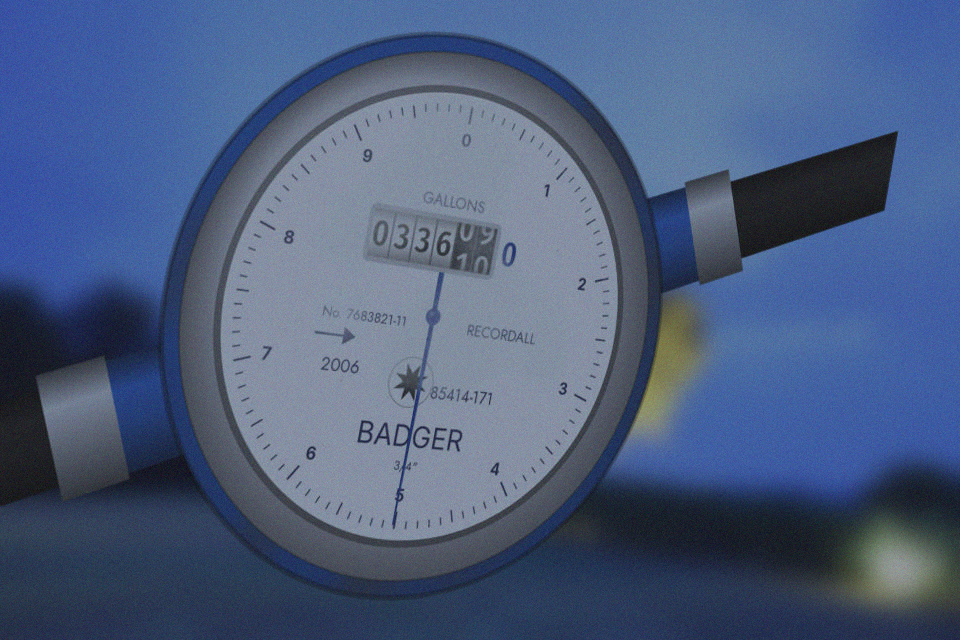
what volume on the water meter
336095.0 gal
